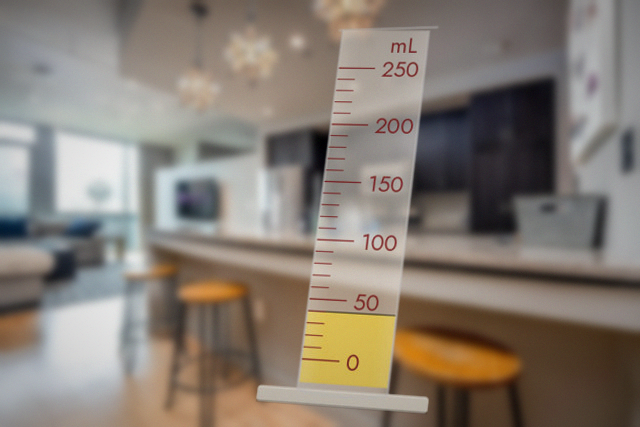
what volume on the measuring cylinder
40 mL
